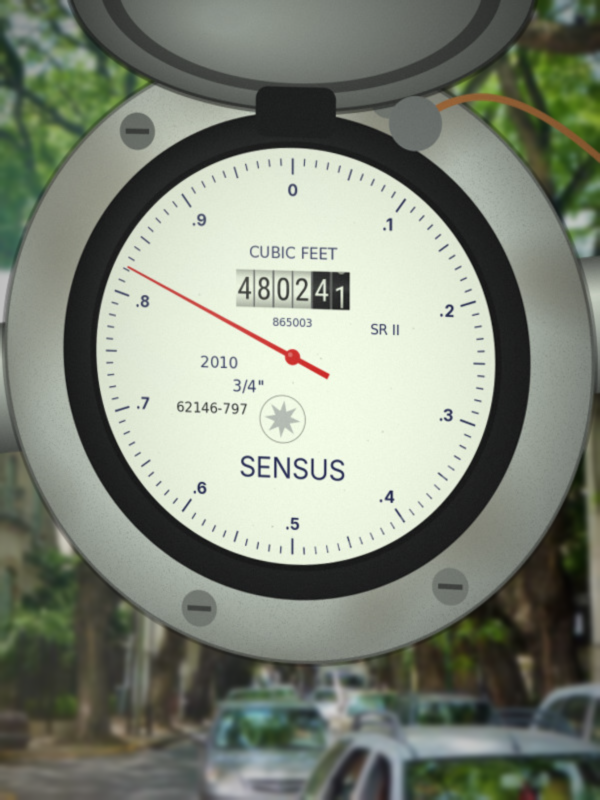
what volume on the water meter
480240.82 ft³
